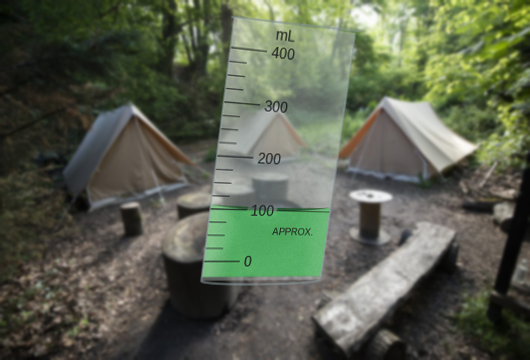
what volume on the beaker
100 mL
